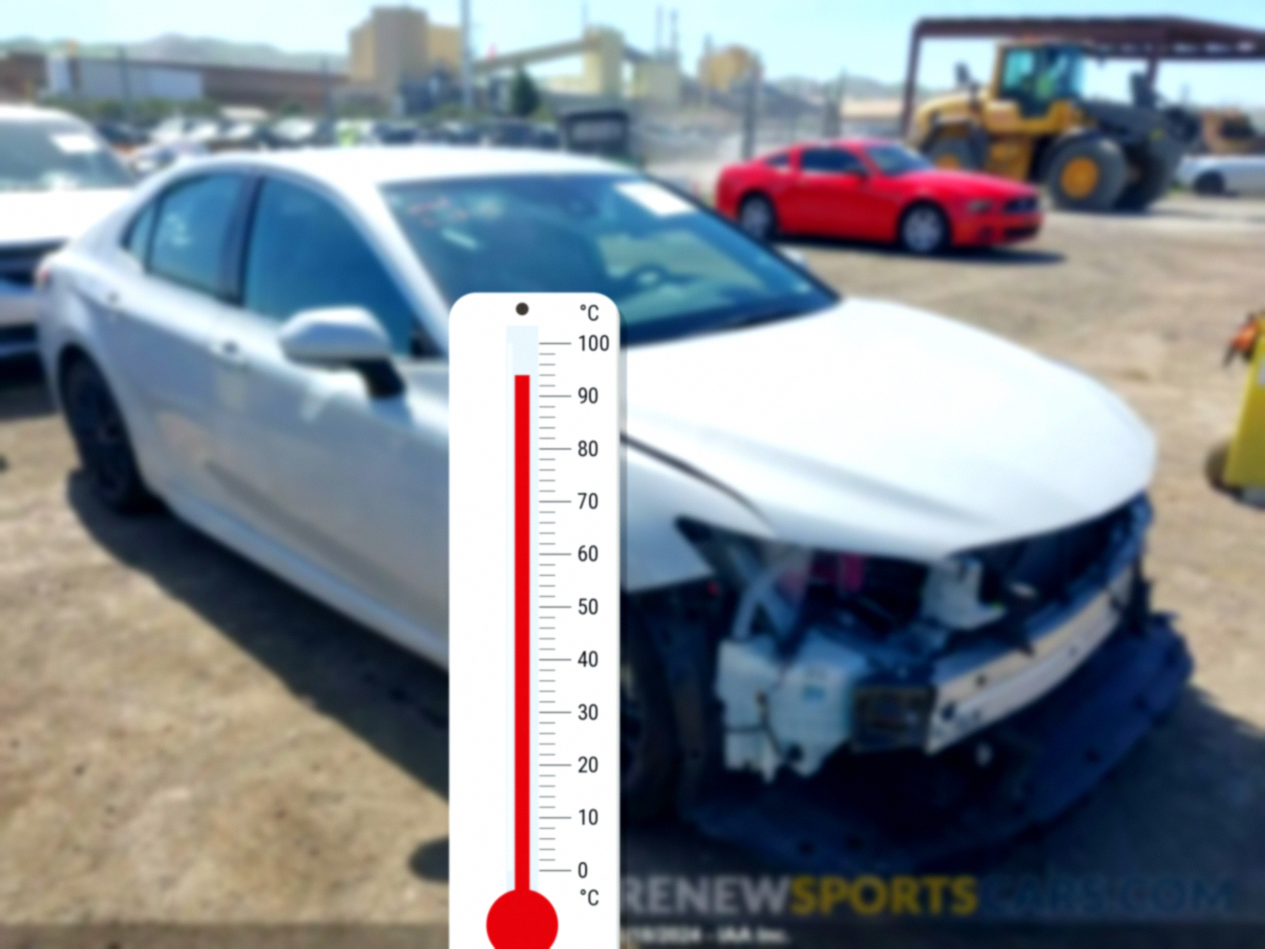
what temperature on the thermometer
94 °C
